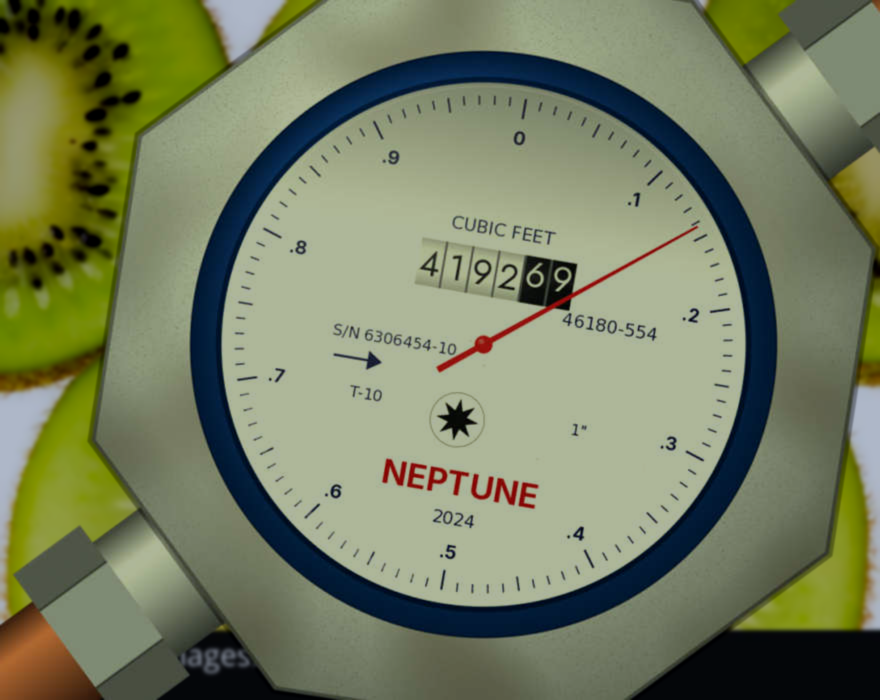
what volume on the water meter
419269.14 ft³
